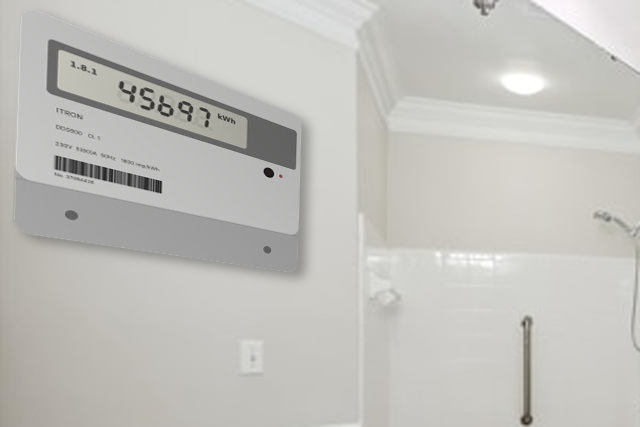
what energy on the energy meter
45697 kWh
